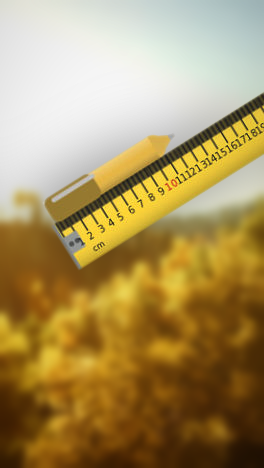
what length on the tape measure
12.5 cm
